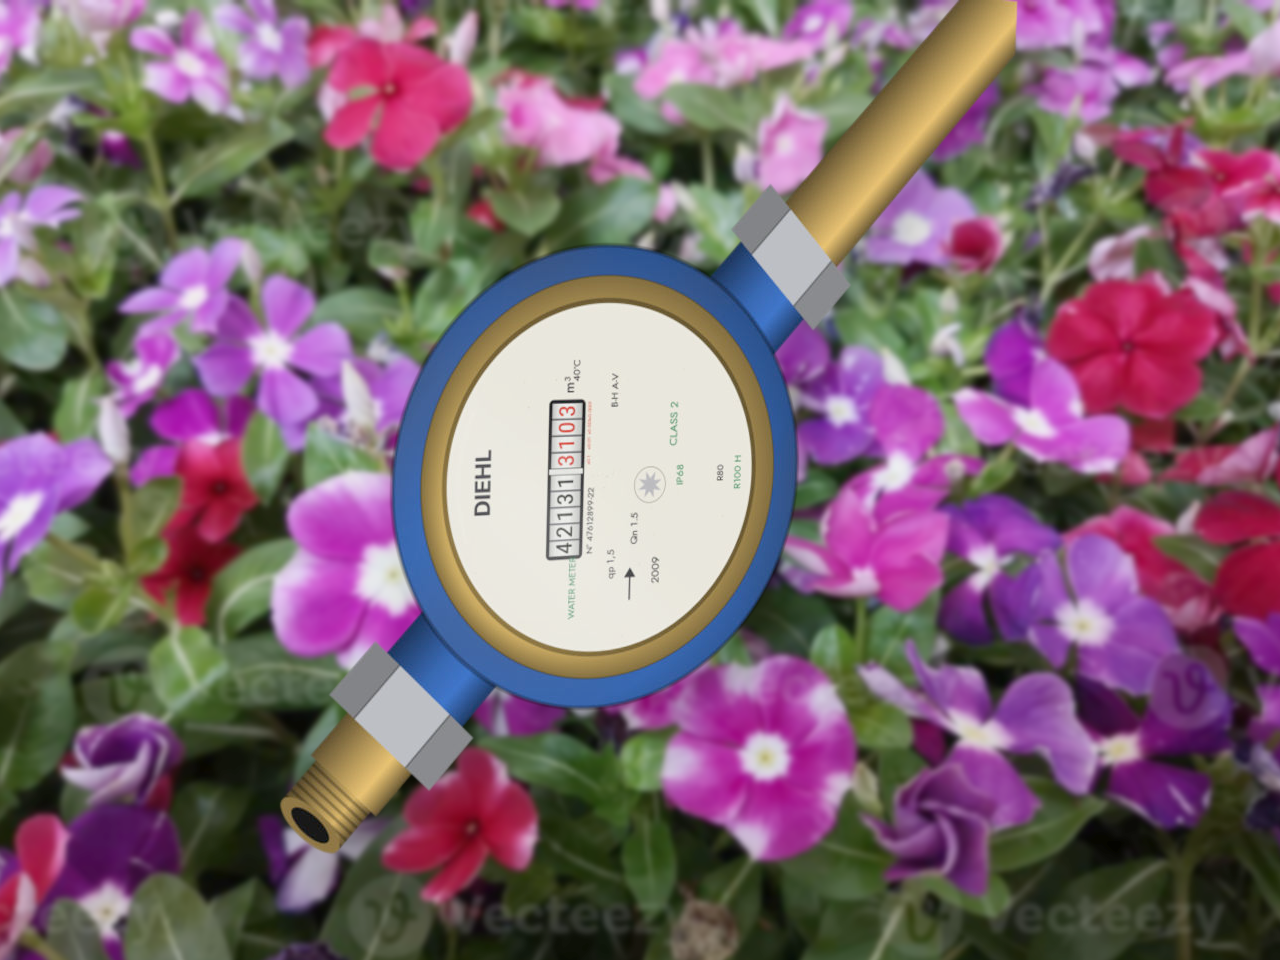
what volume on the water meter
42131.3103 m³
